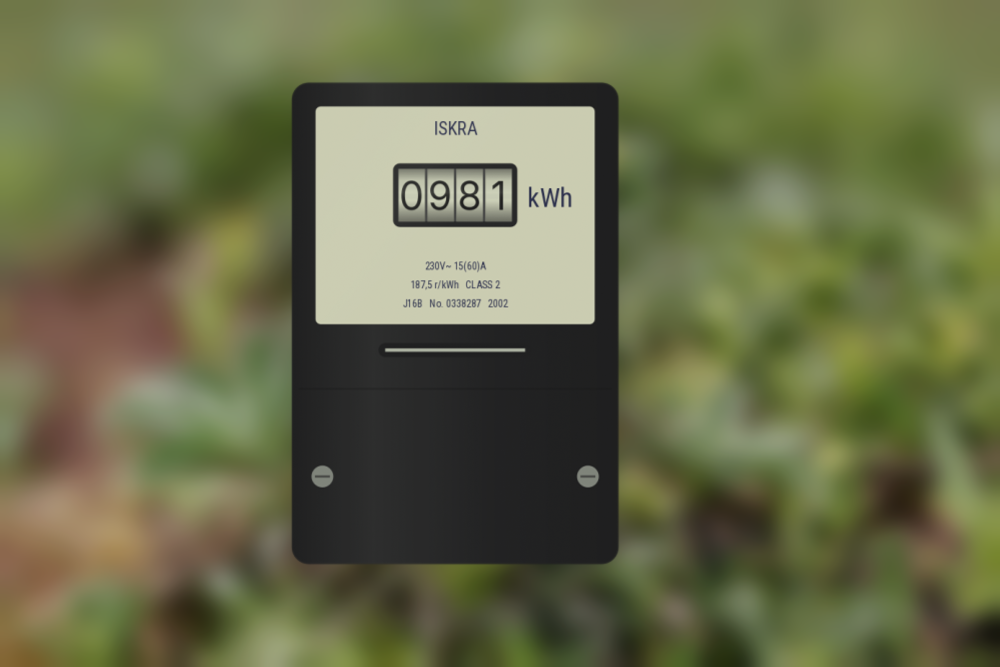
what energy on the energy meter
981 kWh
